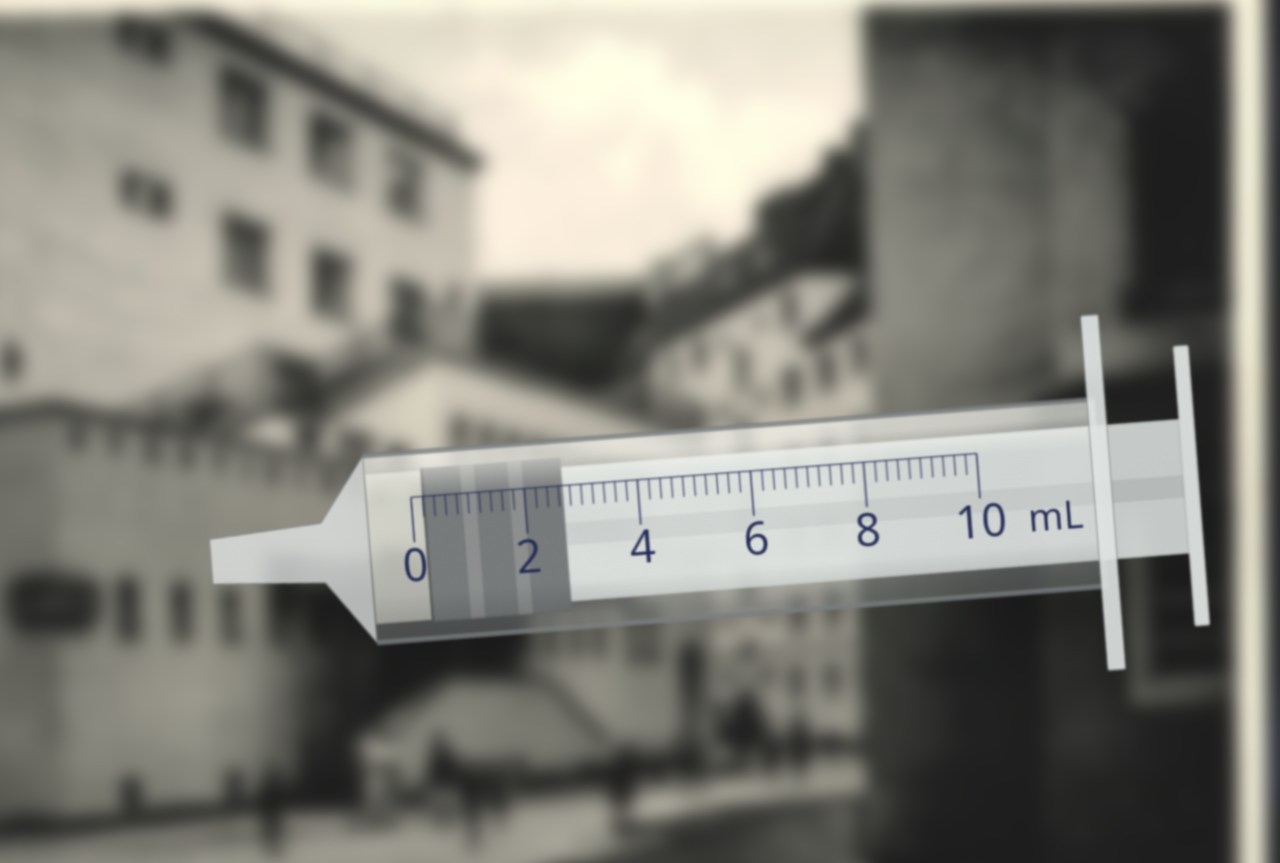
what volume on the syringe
0.2 mL
